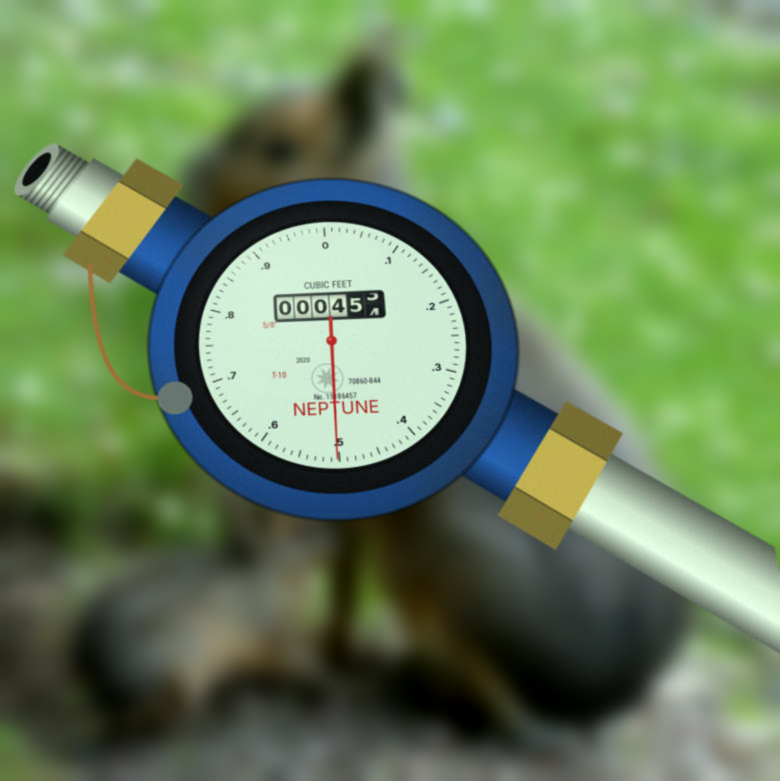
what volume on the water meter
453.50 ft³
